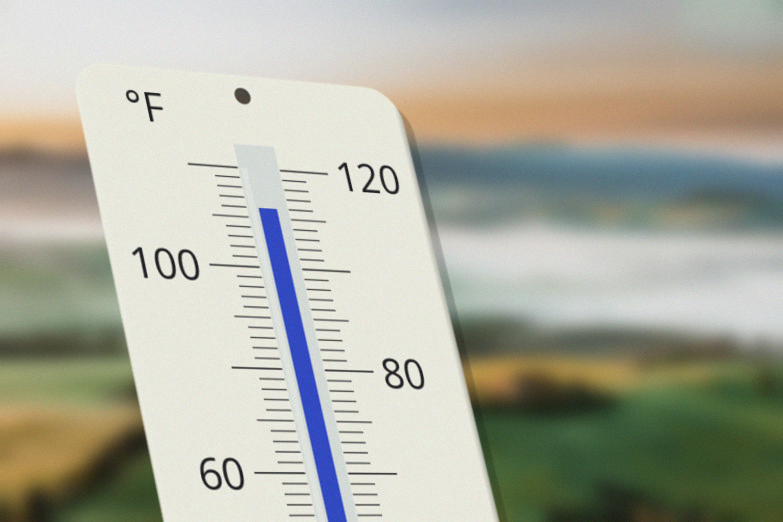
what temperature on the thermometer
112 °F
